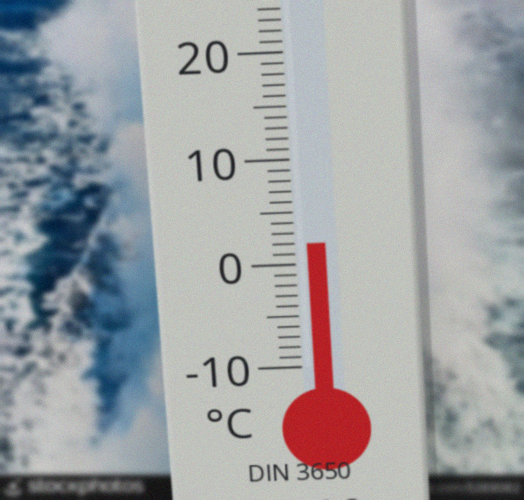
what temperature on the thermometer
2 °C
